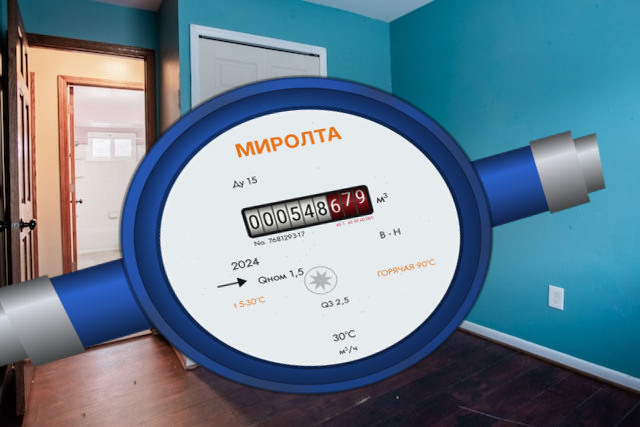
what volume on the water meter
548.679 m³
